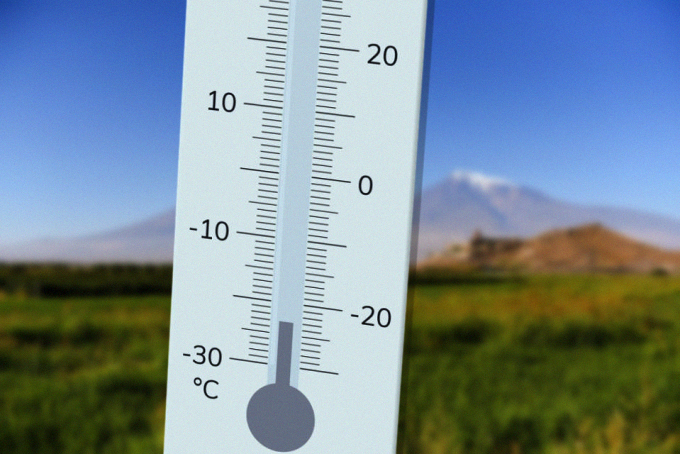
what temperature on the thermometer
-23 °C
